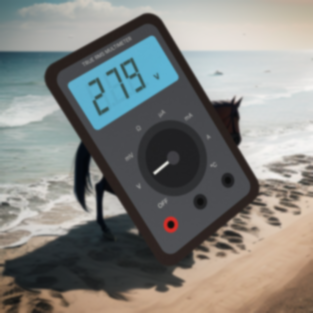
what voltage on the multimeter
279 V
